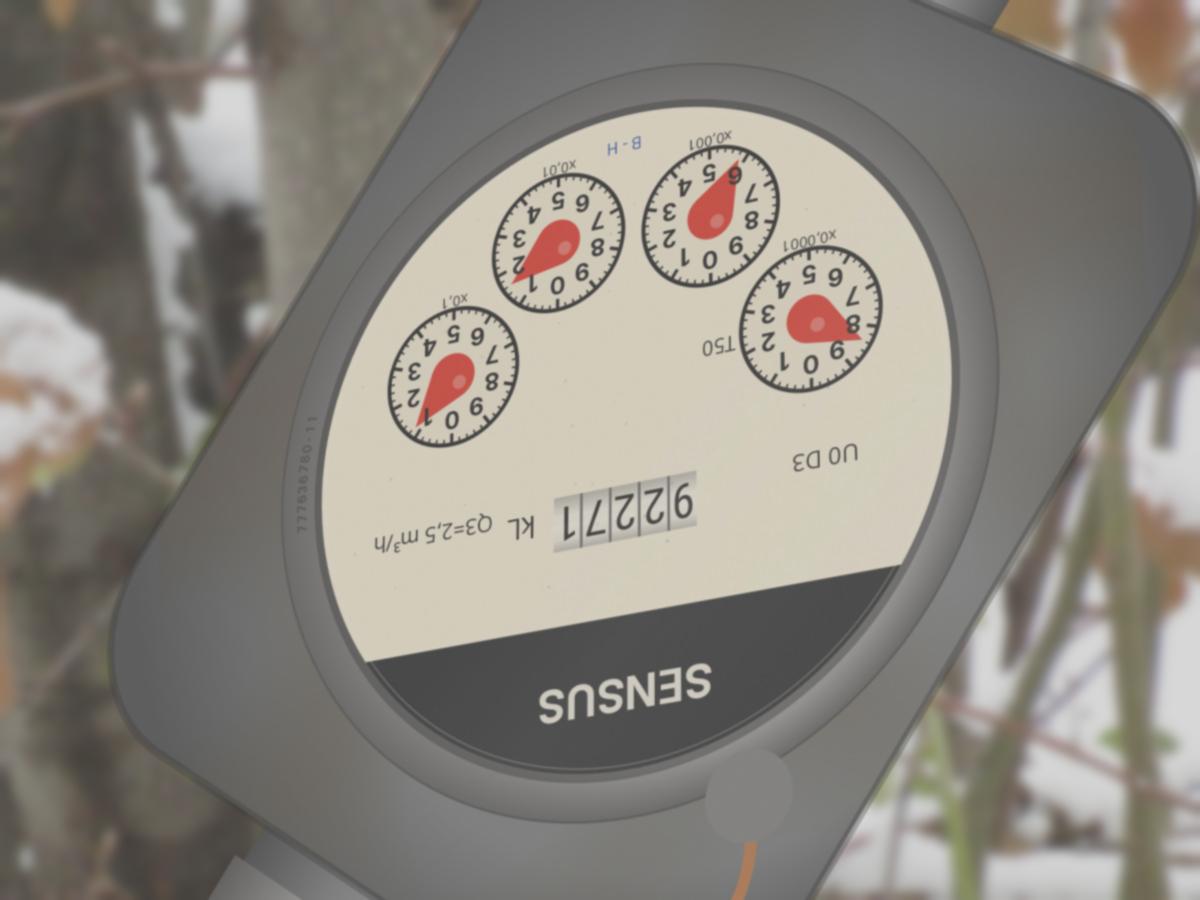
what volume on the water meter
92271.1158 kL
